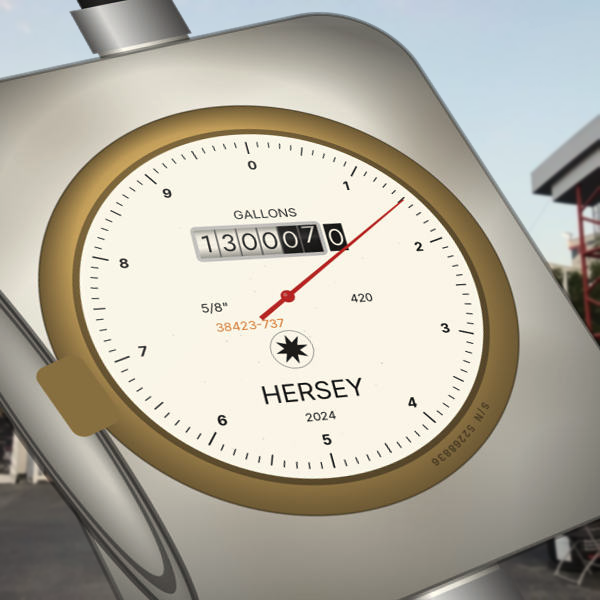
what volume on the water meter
1300071.5 gal
